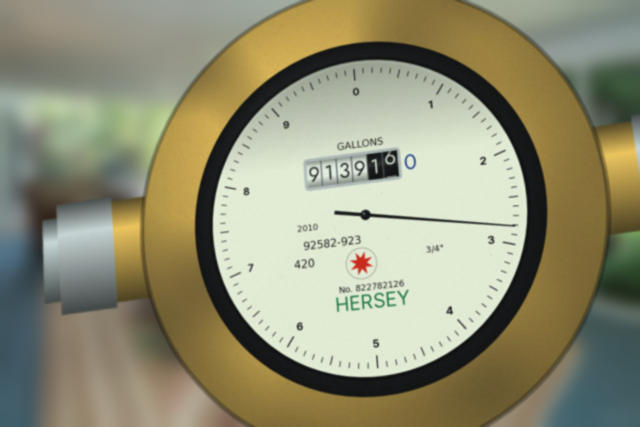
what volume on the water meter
9139162.8 gal
